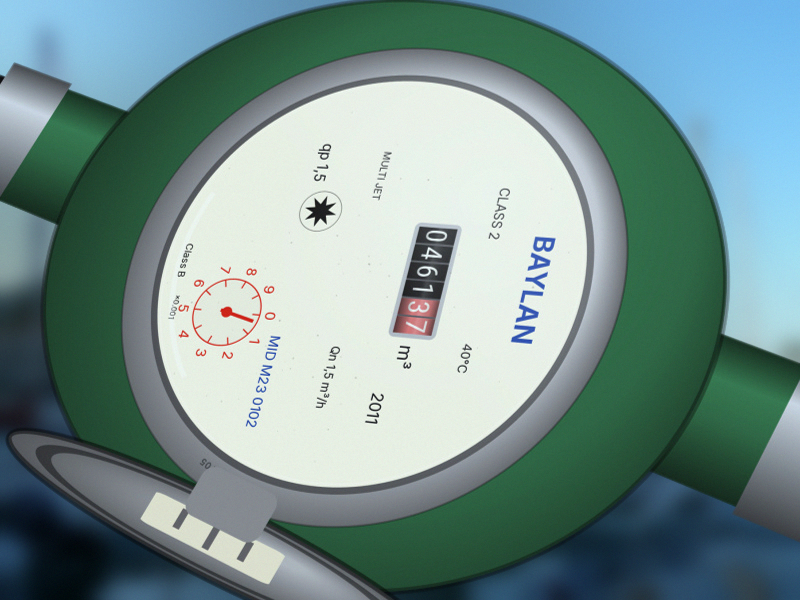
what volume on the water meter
461.370 m³
